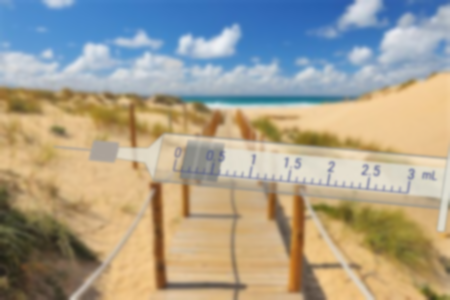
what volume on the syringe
0.1 mL
